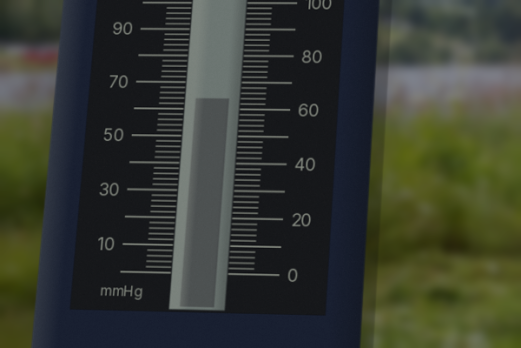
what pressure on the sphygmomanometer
64 mmHg
